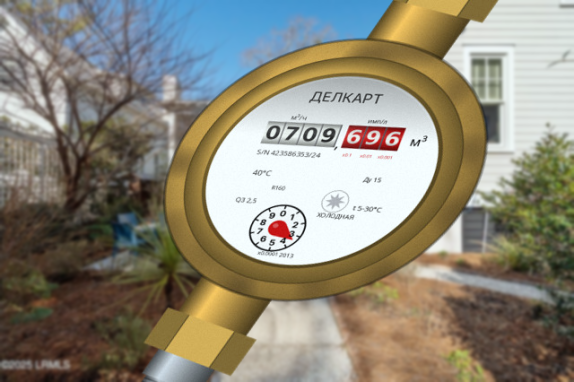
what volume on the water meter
709.6963 m³
